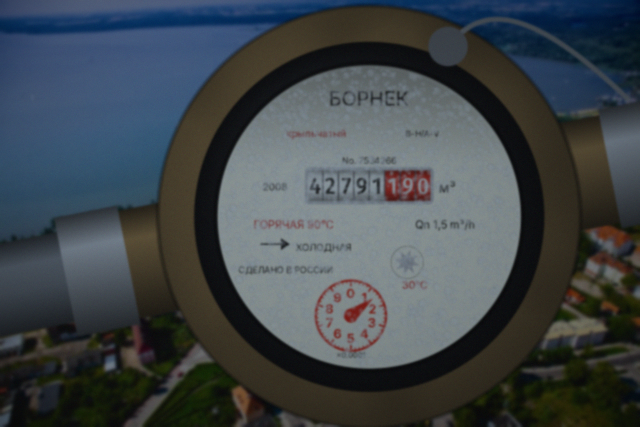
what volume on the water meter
42791.1901 m³
